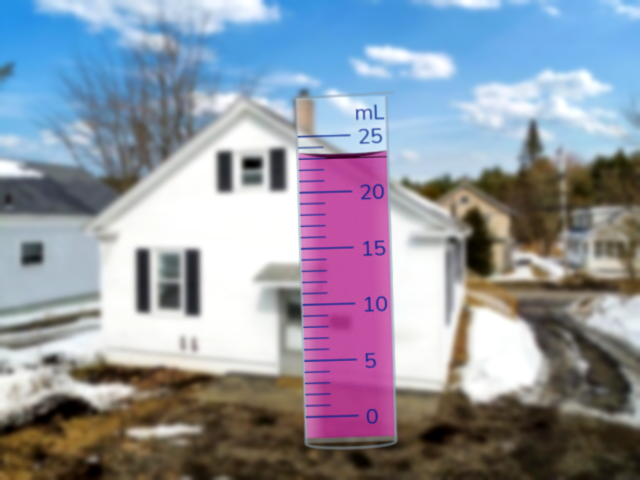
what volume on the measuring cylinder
23 mL
